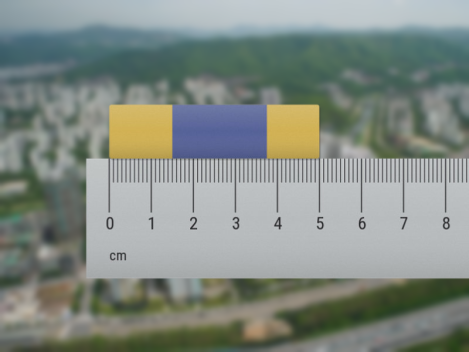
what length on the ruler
5 cm
